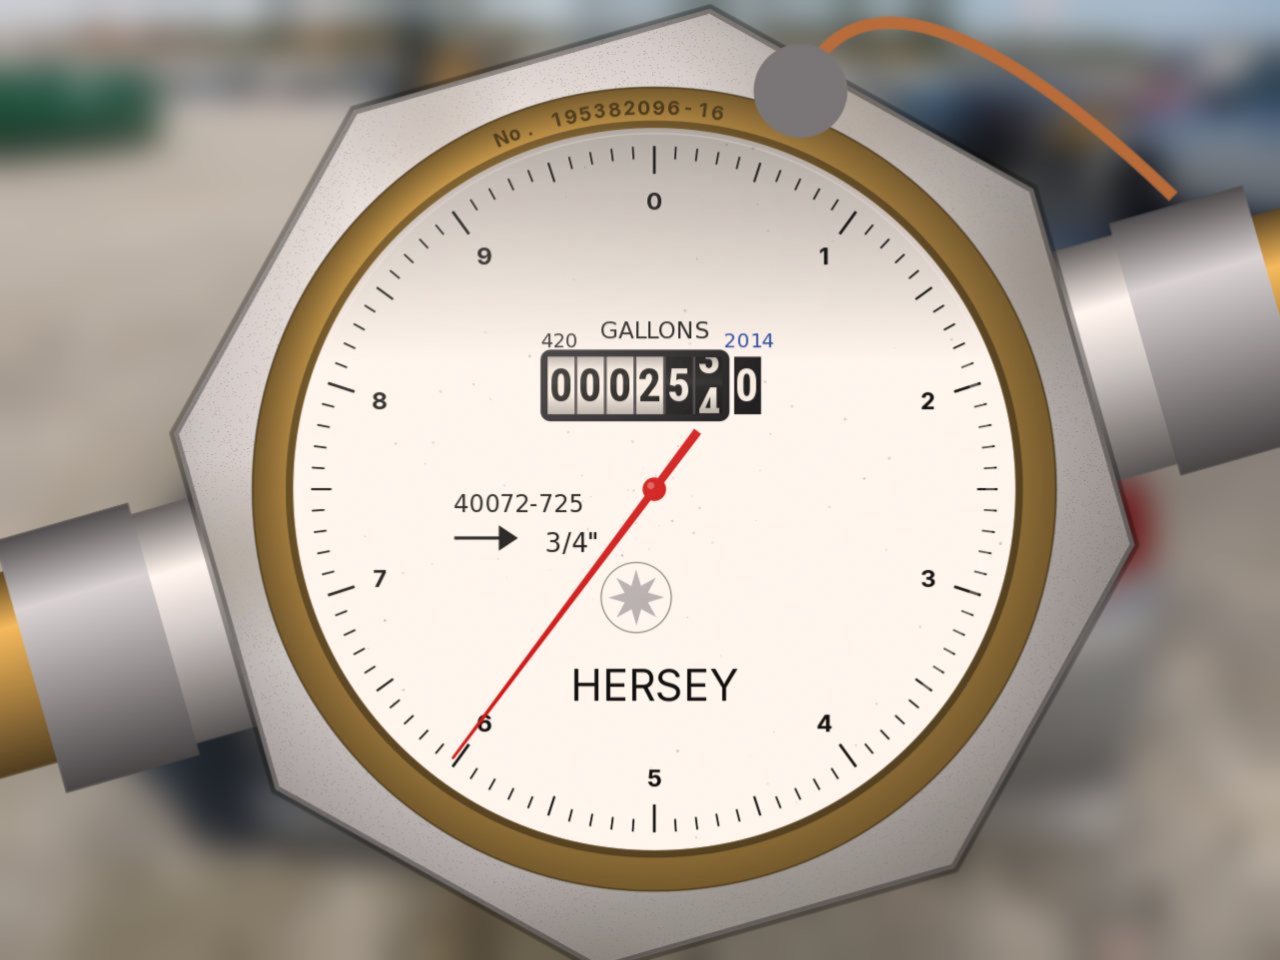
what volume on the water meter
2536.0 gal
